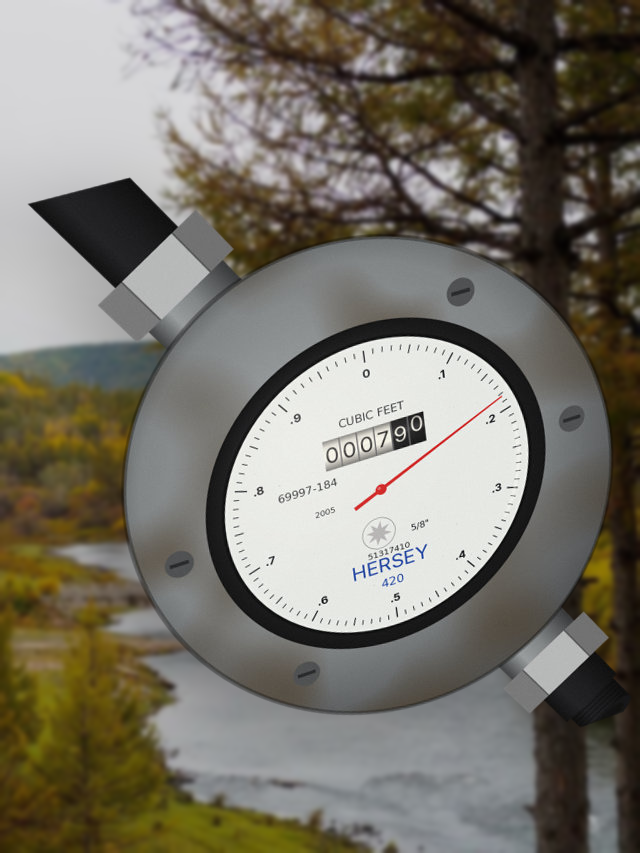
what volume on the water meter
790.18 ft³
